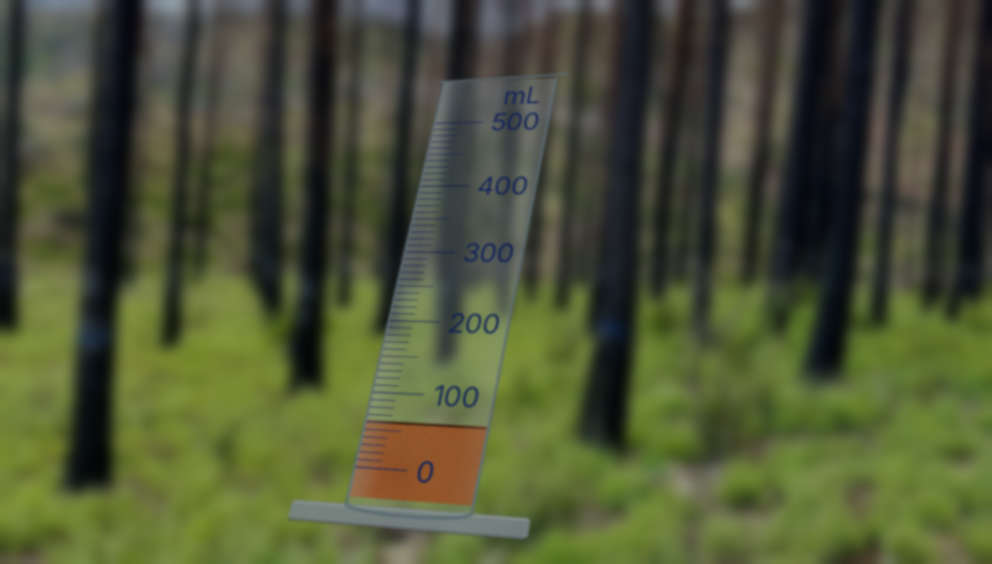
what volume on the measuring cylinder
60 mL
